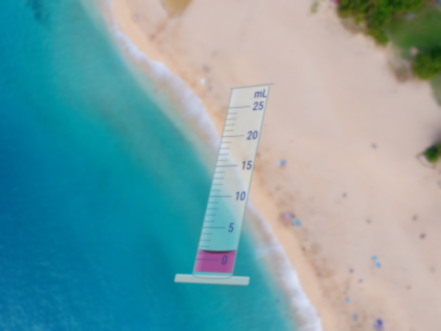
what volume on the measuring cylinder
1 mL
